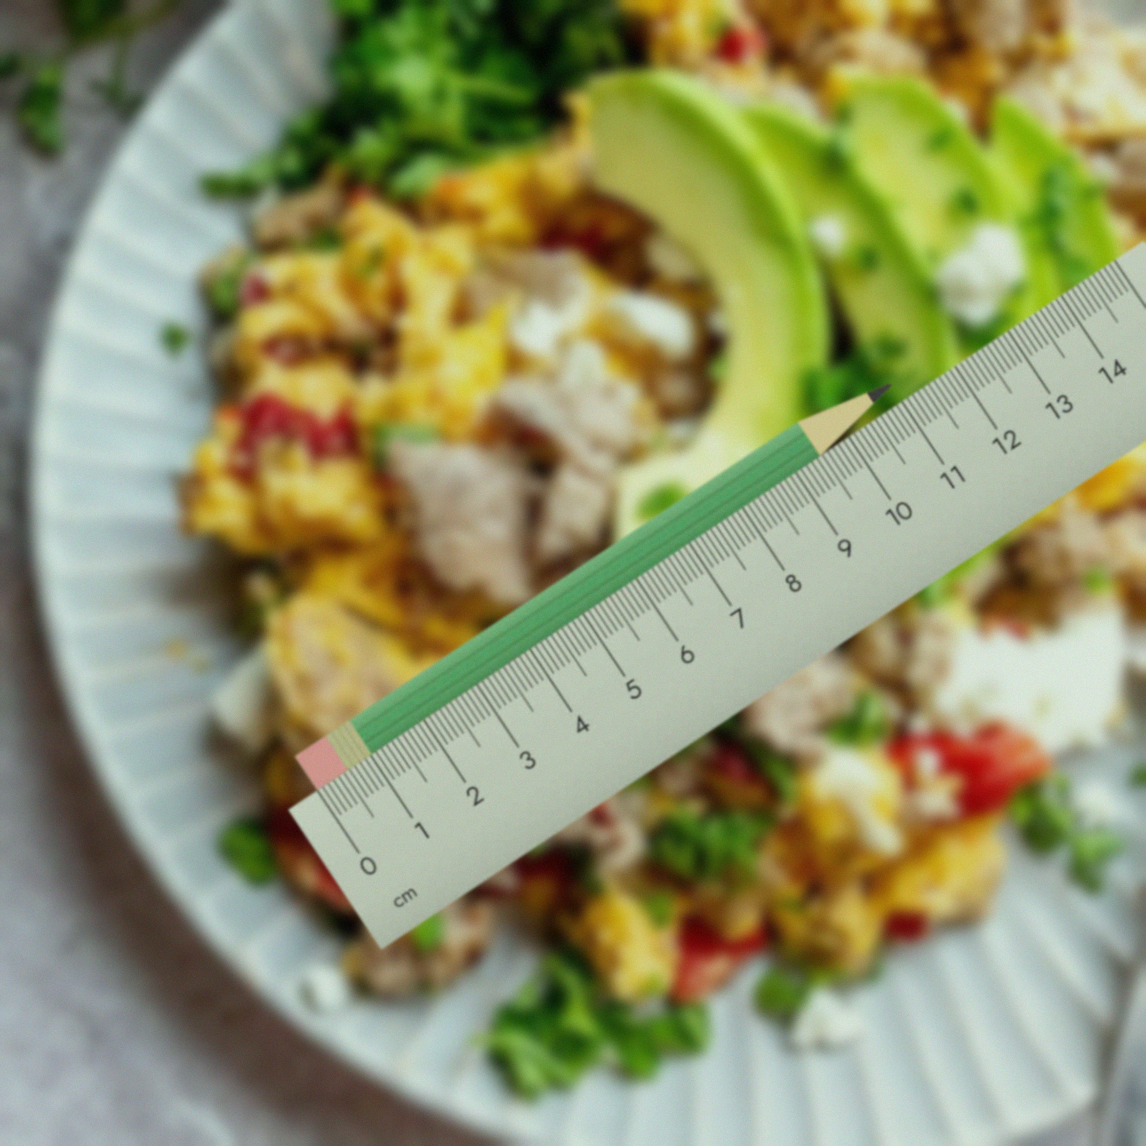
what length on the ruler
11 cm
